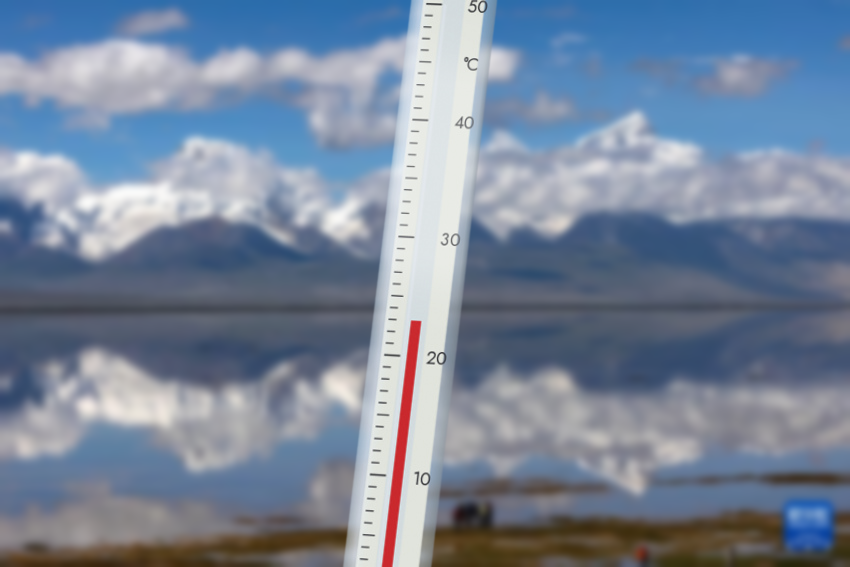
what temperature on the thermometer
23 °C
